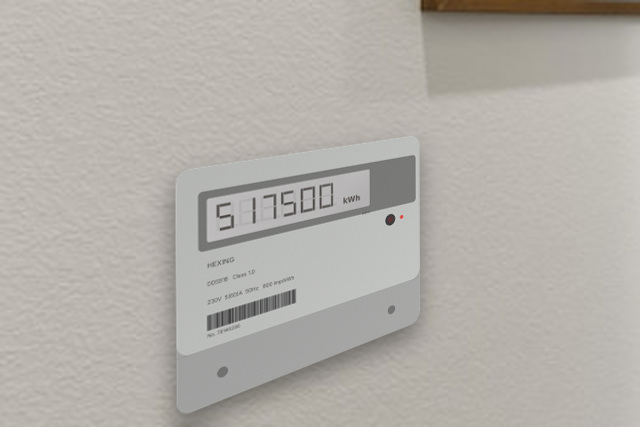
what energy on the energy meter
517500 kWh
